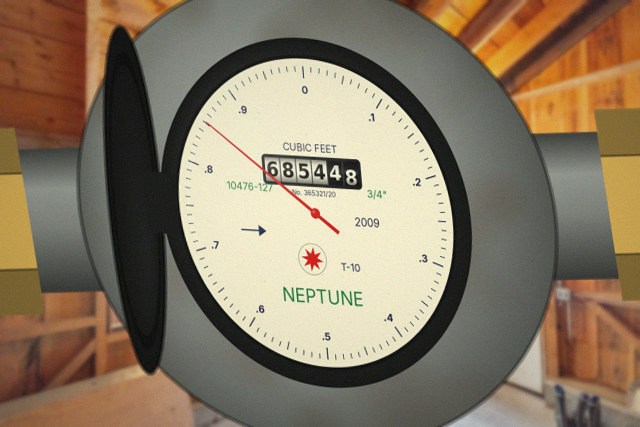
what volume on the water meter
685447.85 ft³
